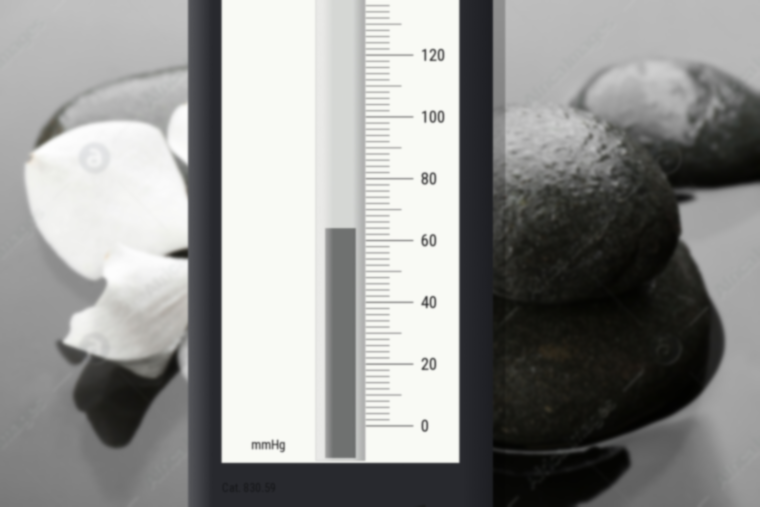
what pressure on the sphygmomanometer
64 mmHg
